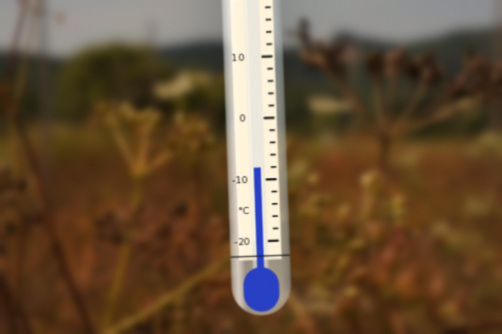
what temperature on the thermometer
-8 °C
